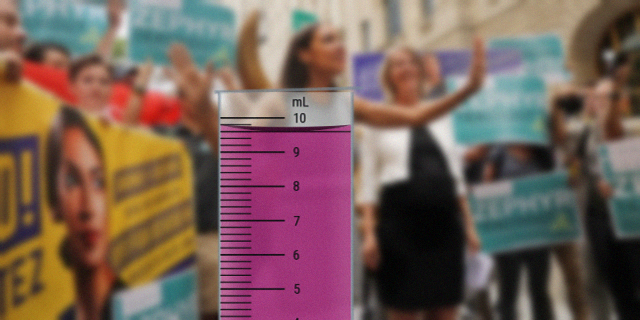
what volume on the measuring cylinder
9.6 mL
